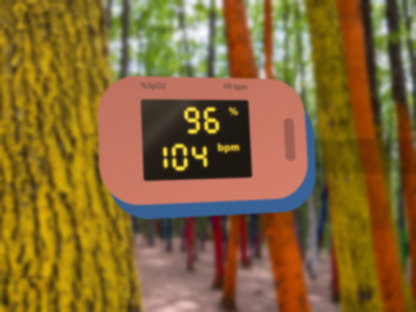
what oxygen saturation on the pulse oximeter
96 %
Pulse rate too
104 bpm
